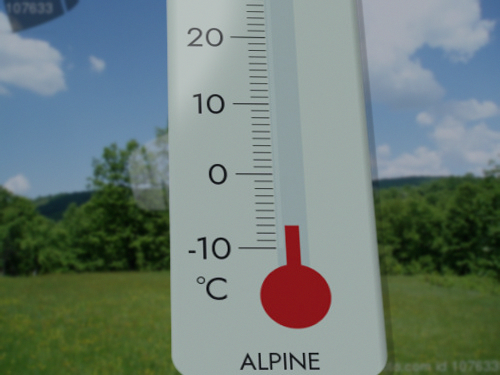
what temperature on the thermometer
-7 °C
